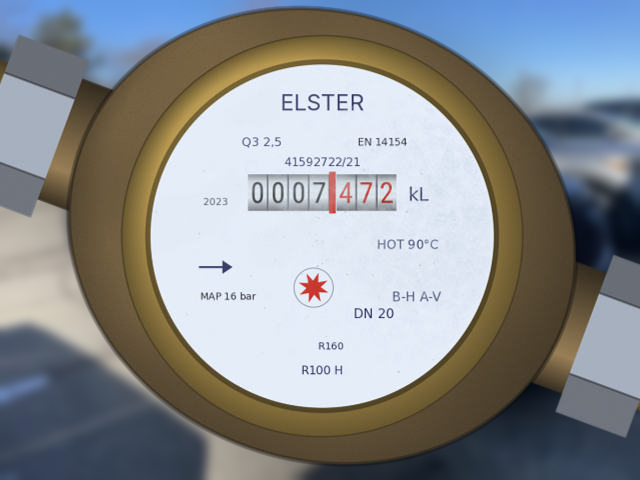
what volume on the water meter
7.472 kL
